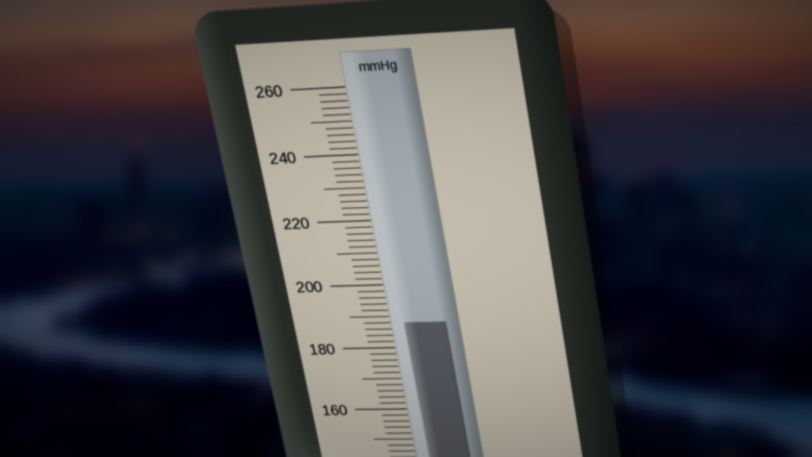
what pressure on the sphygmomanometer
188 mmHg
